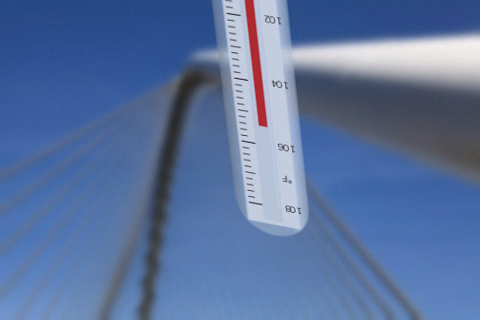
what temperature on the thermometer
105.4 °F
